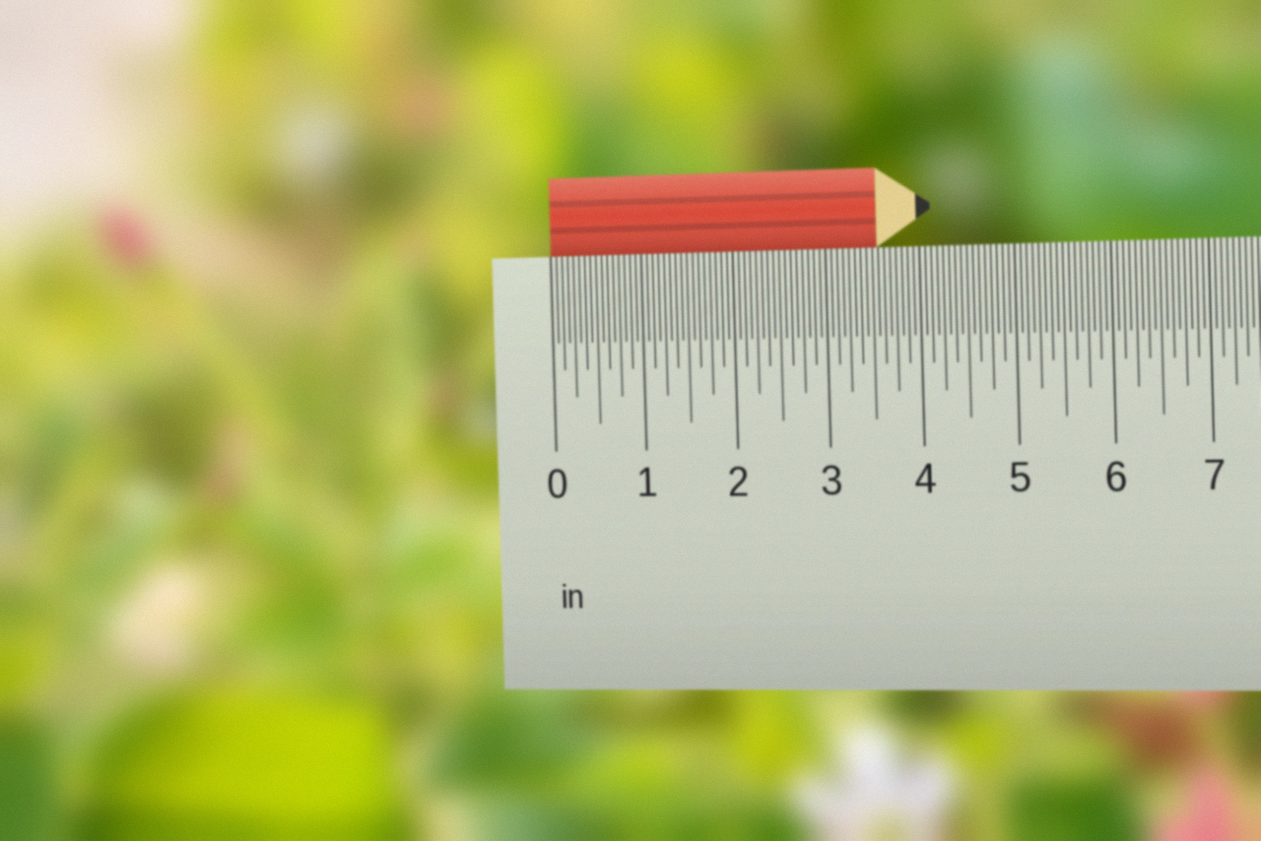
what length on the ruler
4.125 in
